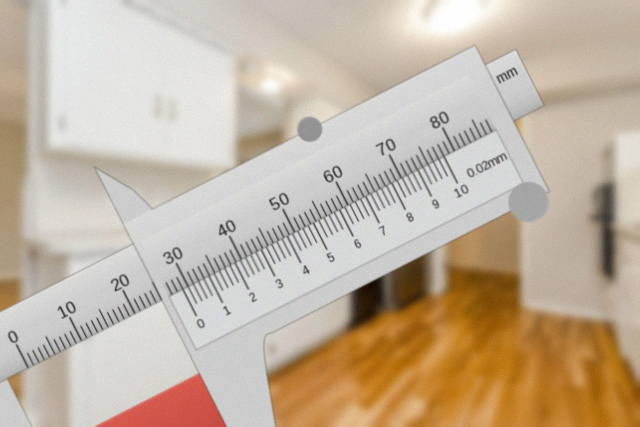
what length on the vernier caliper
29.0 mm
